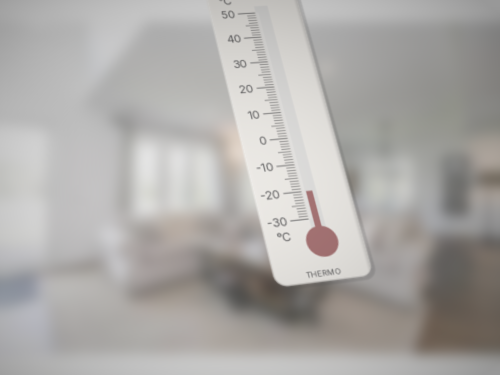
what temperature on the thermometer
-20 °C
